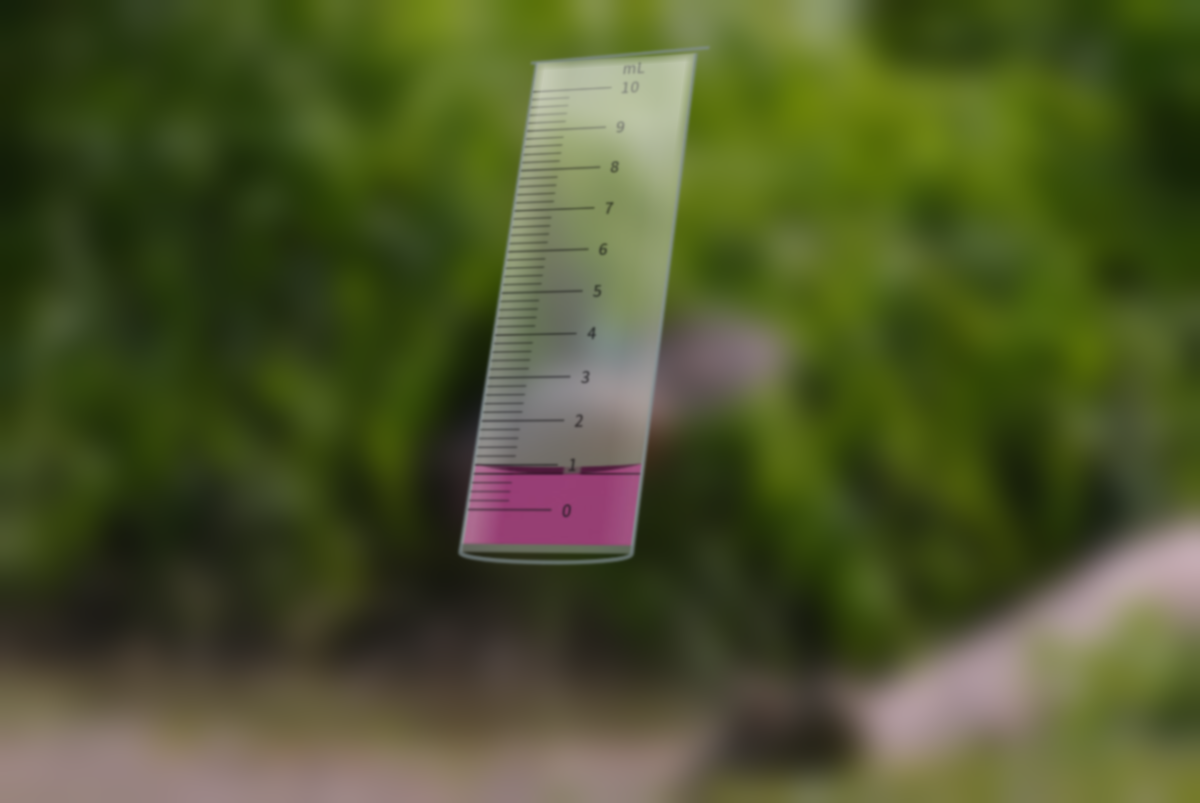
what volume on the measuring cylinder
0.8 mL
